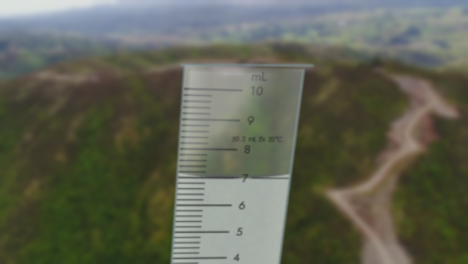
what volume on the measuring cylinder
7 mL
